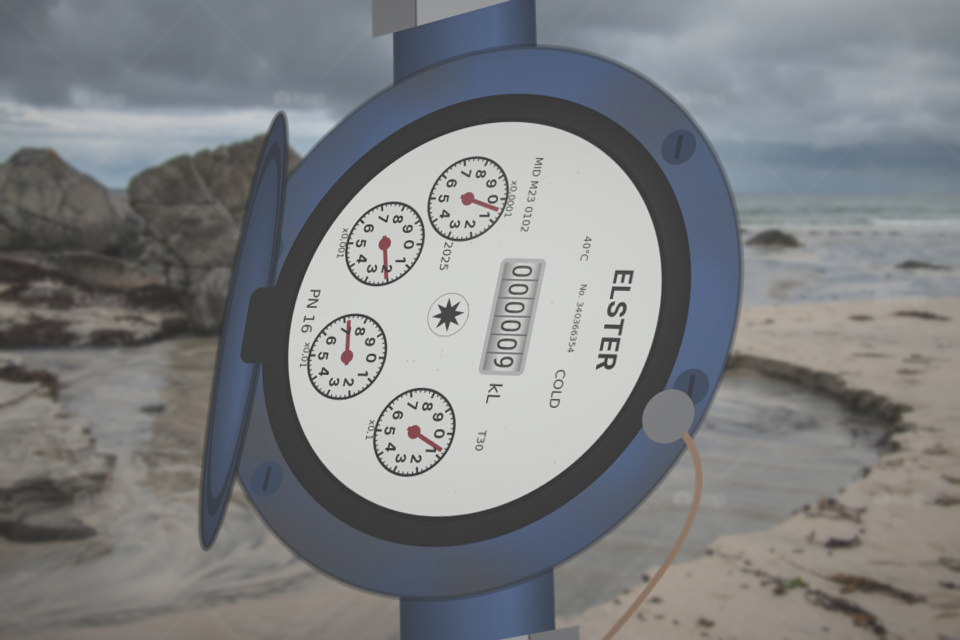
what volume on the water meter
9.0720 kL
